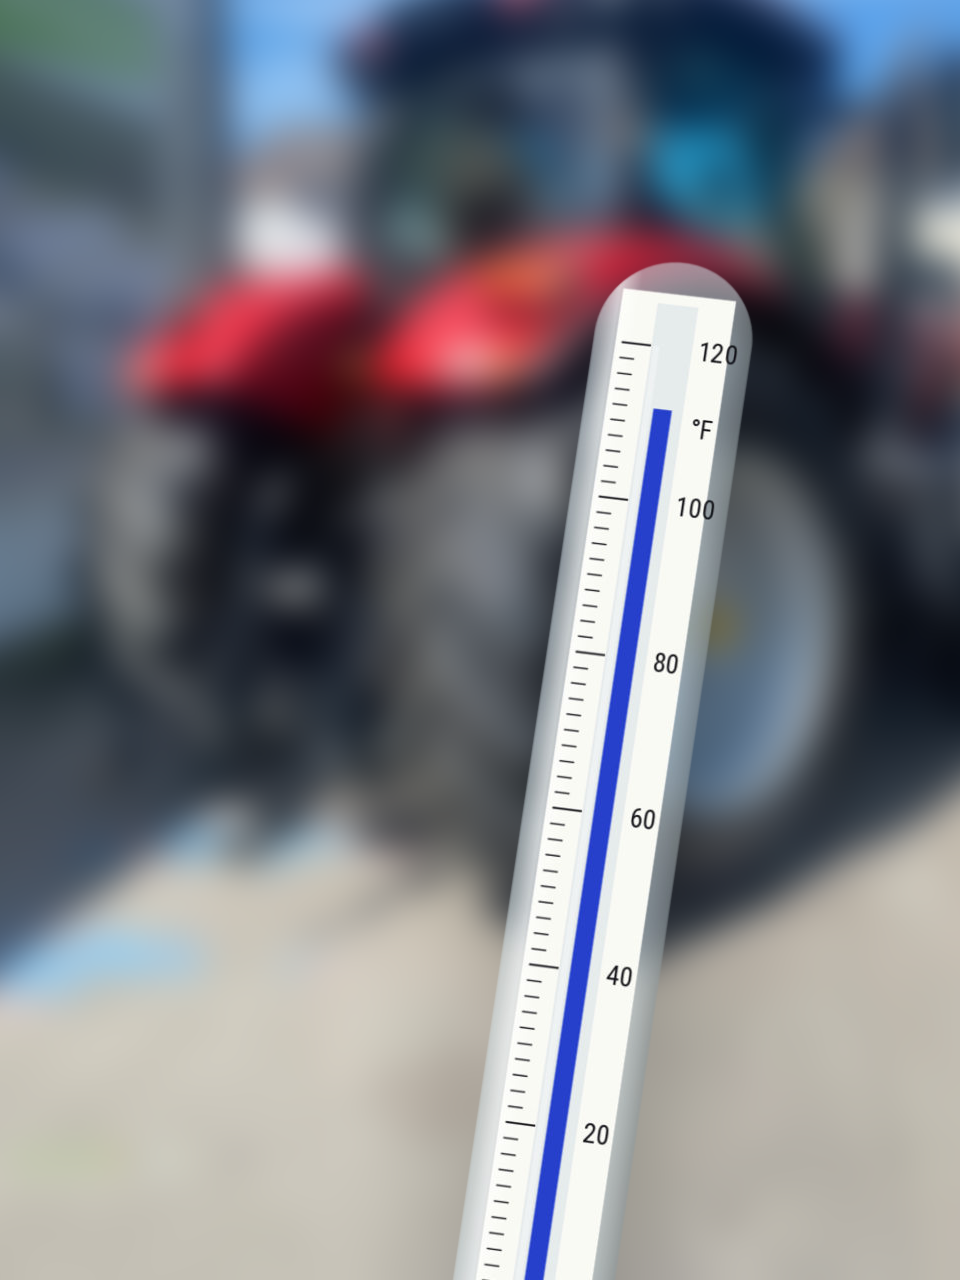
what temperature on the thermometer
112 °F
